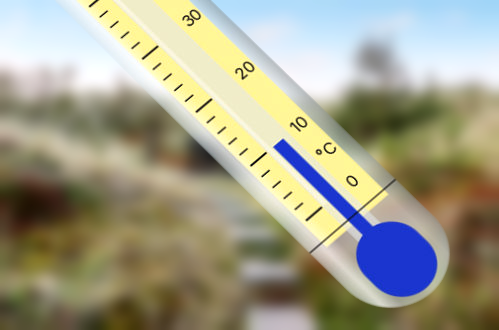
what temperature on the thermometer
10 °C
